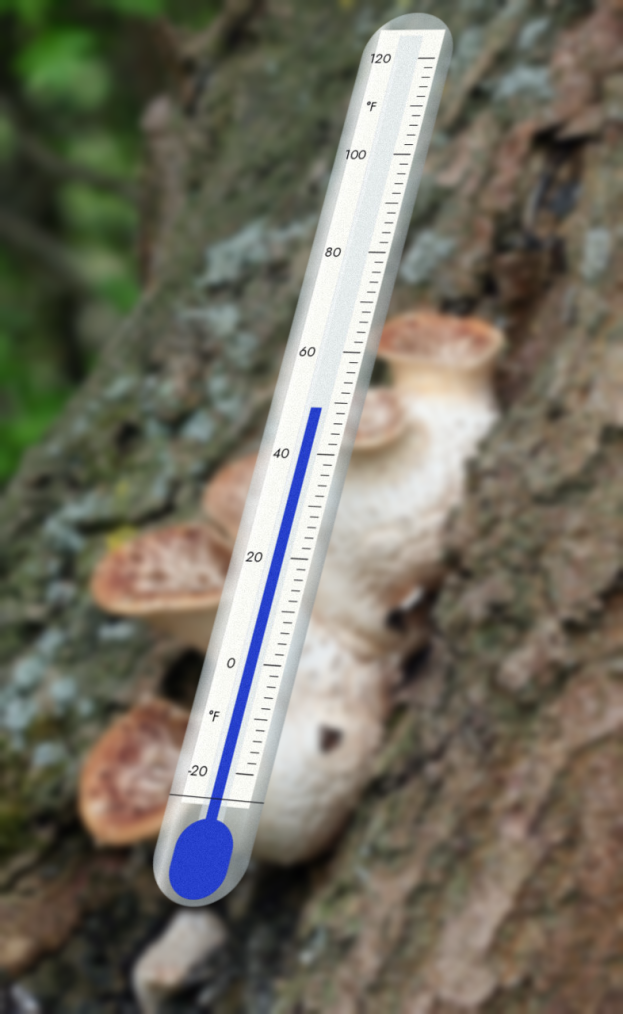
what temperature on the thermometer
49 °F
